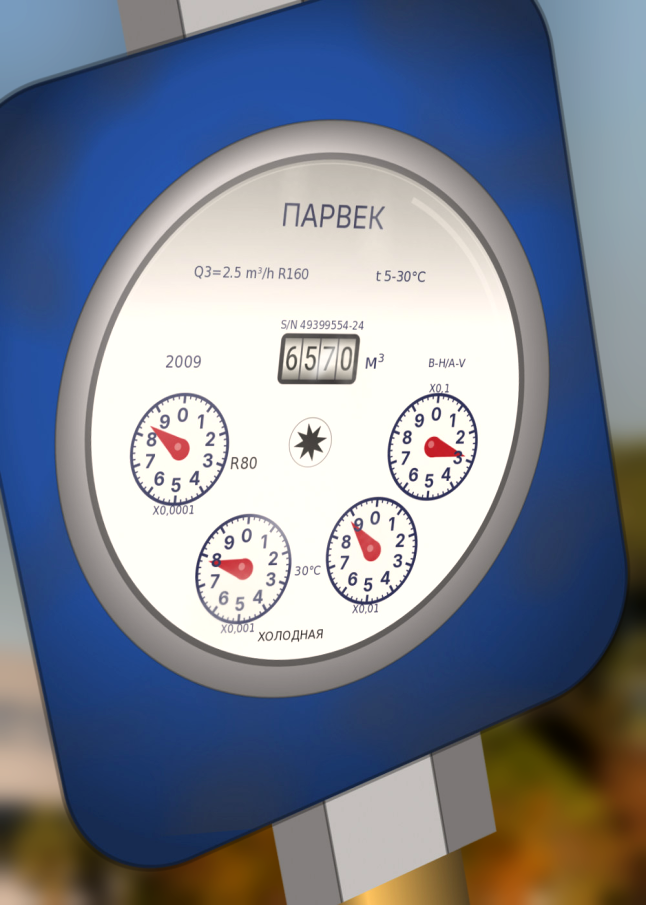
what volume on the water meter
6570.2878 m³
